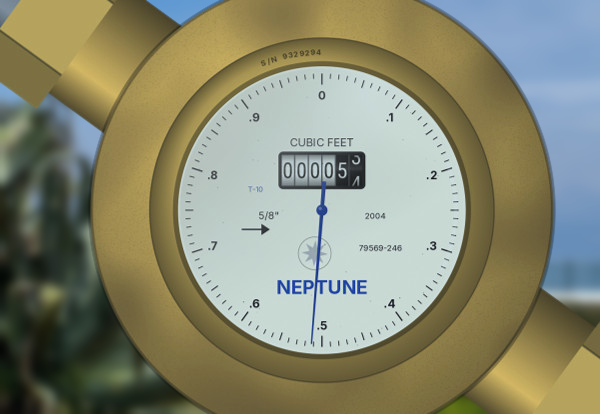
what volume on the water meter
53.51 ft³
